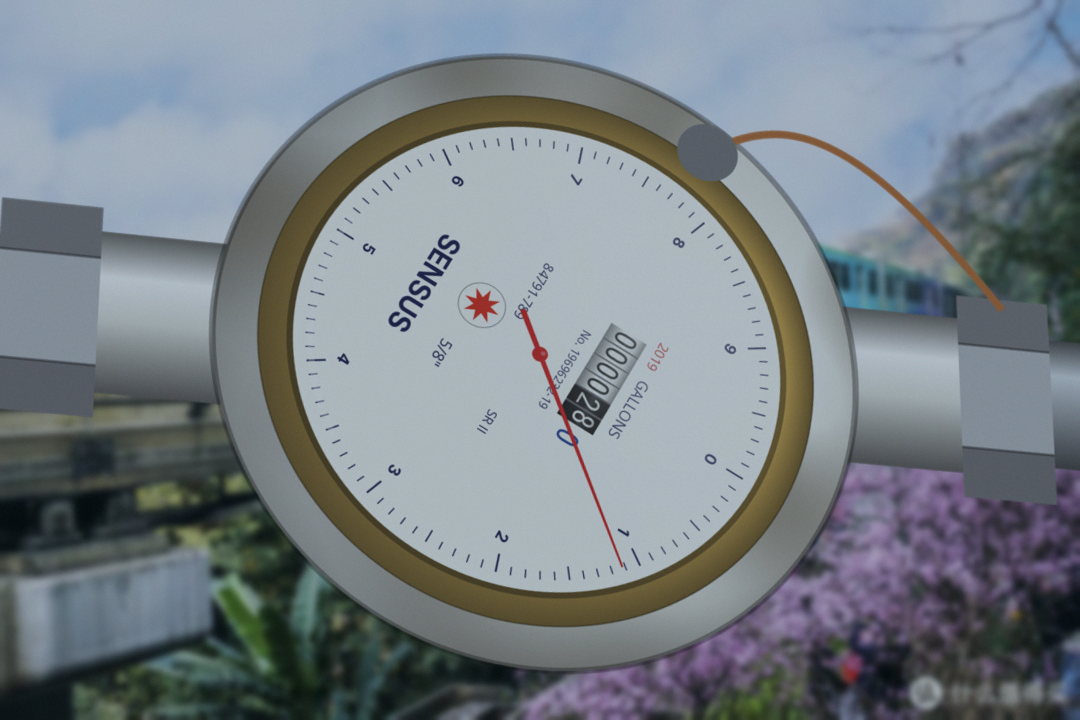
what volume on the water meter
281.1 gal
